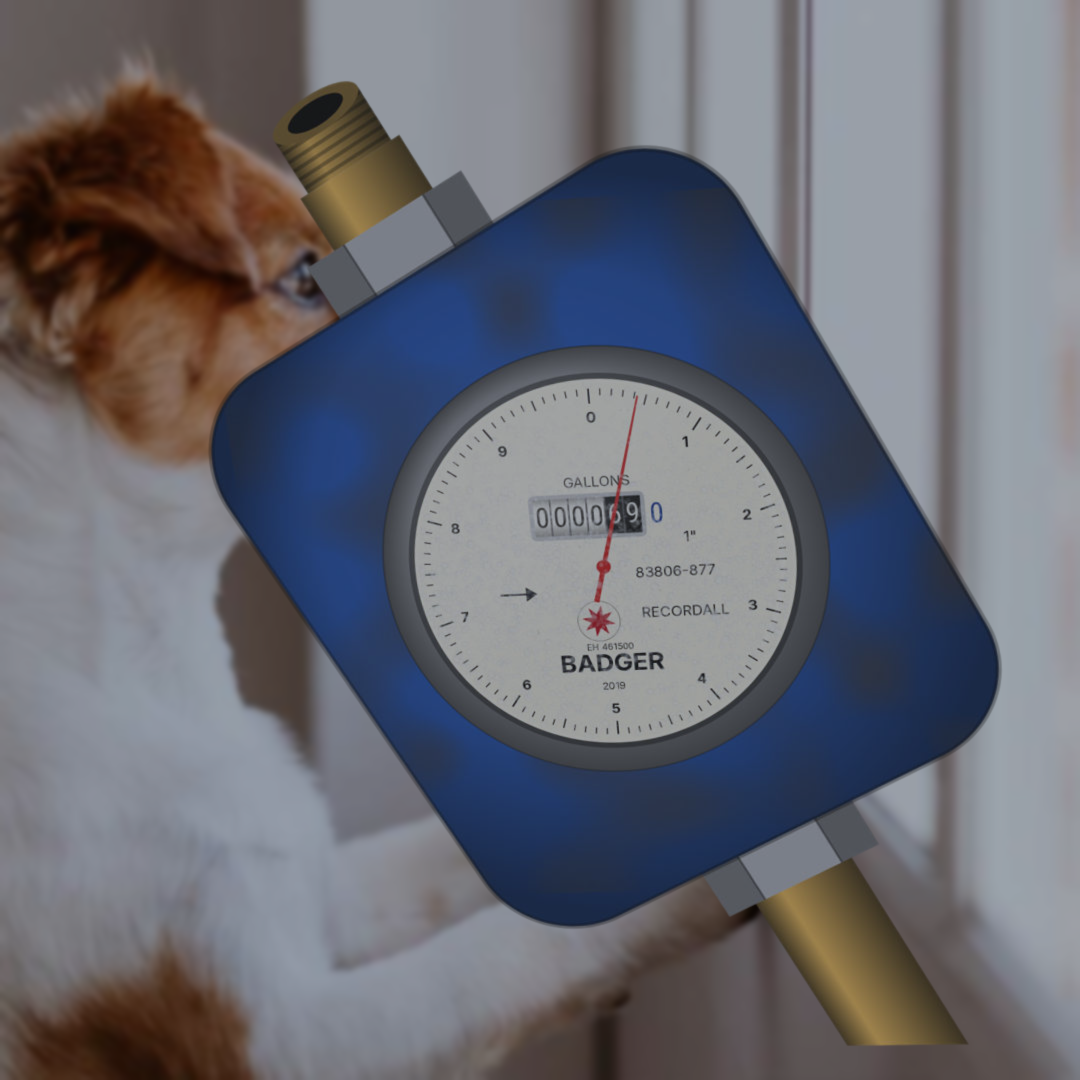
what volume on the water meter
690.4 gal
